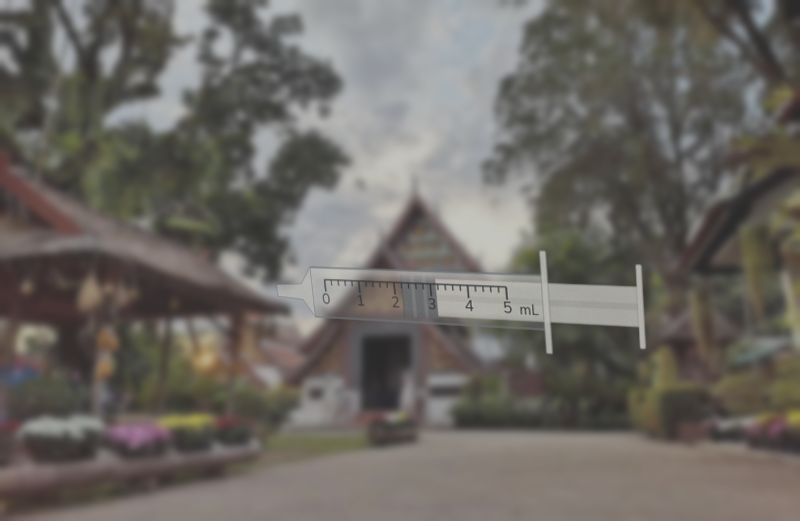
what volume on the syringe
2.2 mL
